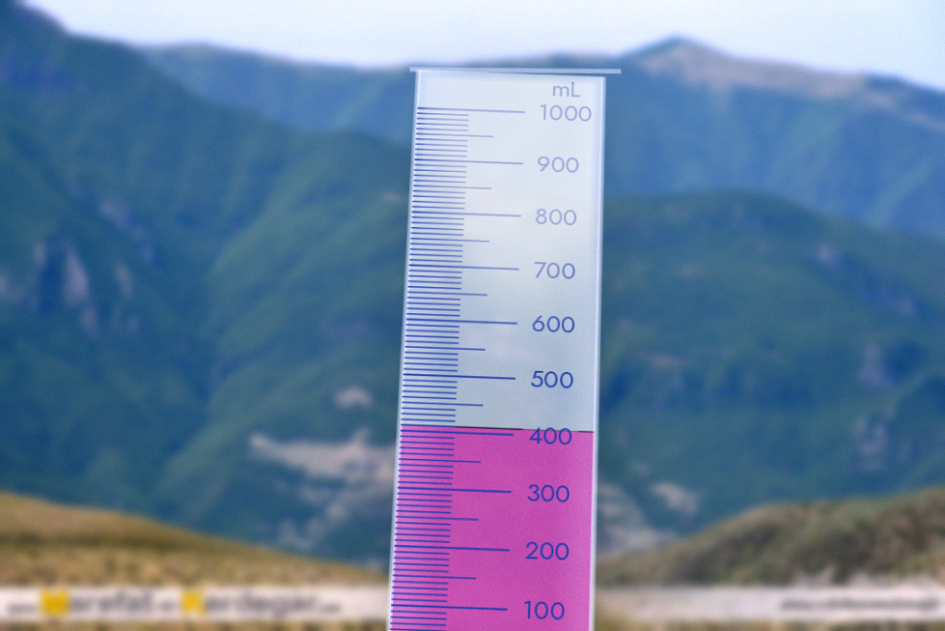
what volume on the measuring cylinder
410 mL
